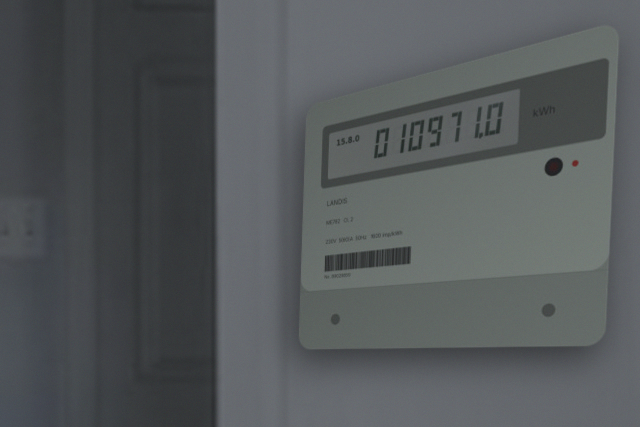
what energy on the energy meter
10971.0 kWh
